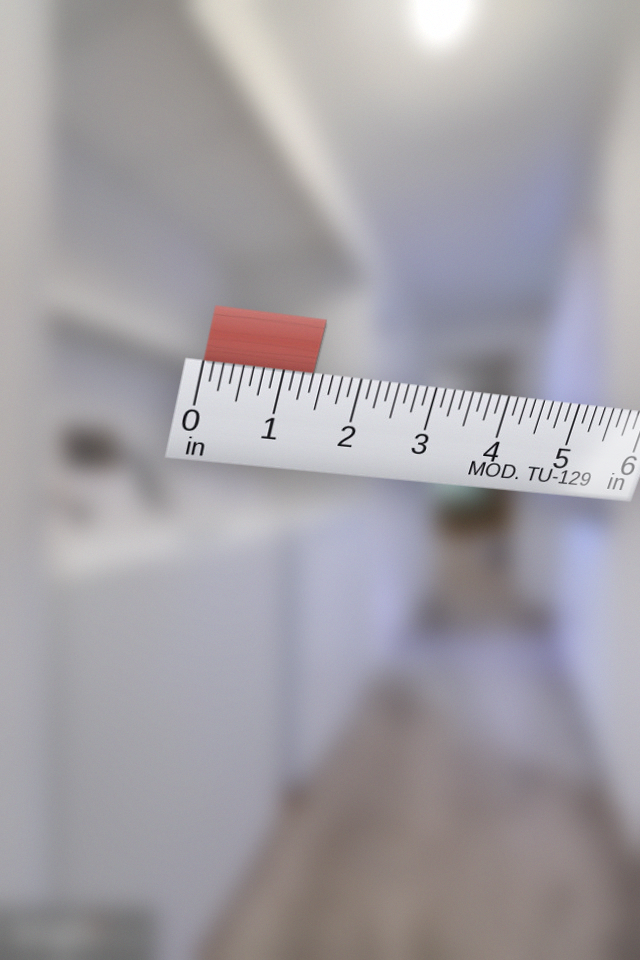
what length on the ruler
1.375 in
